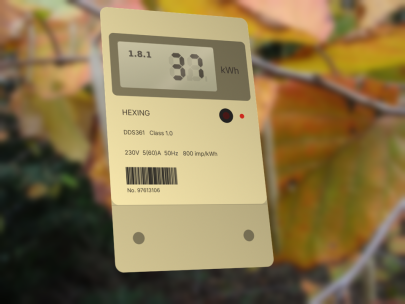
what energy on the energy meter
37 kWh
